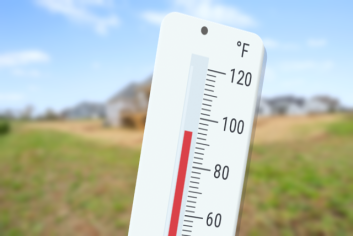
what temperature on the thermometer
94 °F
